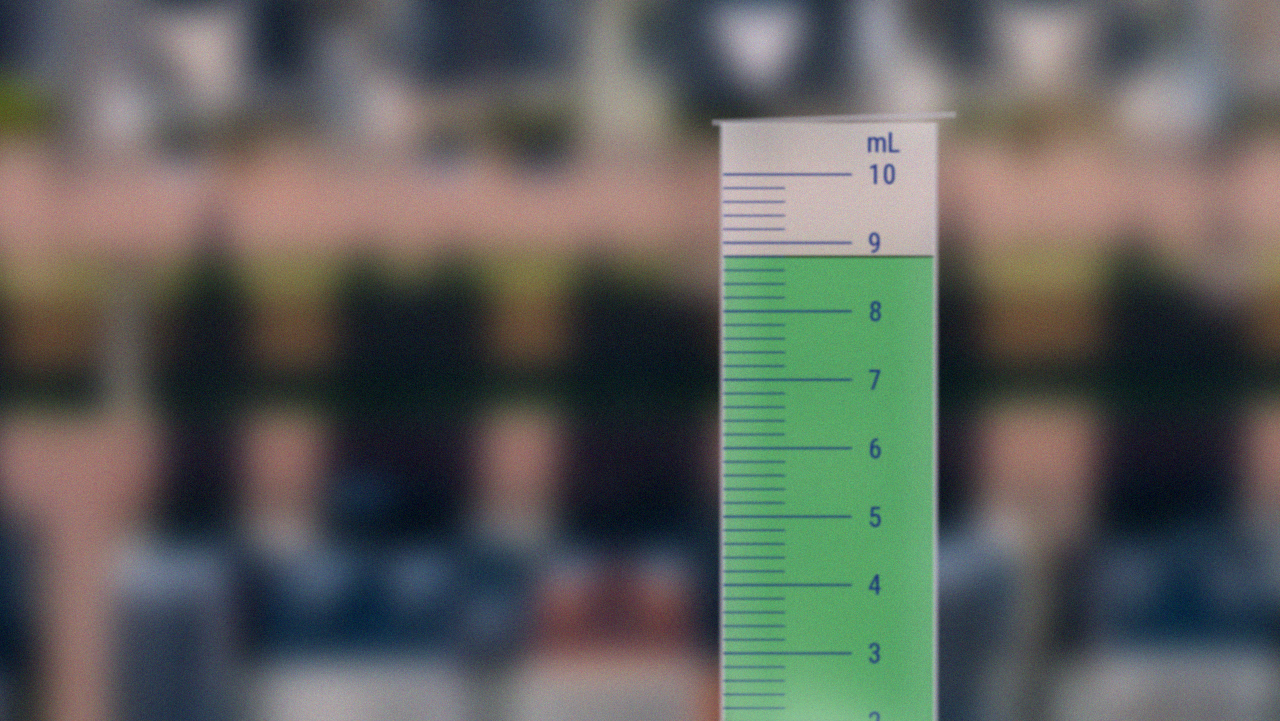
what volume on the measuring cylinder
8.8 mL
